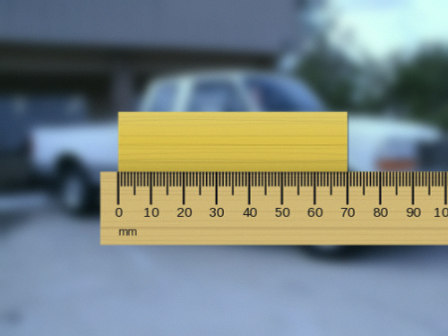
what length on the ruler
70 mm
